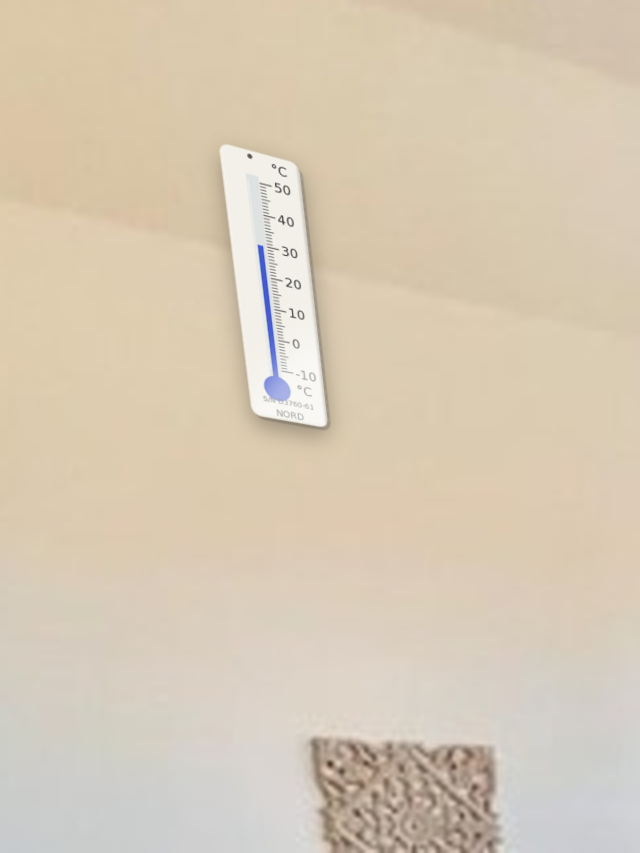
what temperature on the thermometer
30 °C
